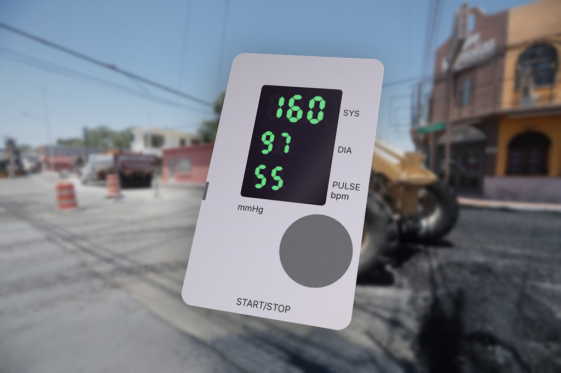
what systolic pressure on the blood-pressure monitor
160 mmHg
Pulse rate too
55 bpm
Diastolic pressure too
97 mmHg
